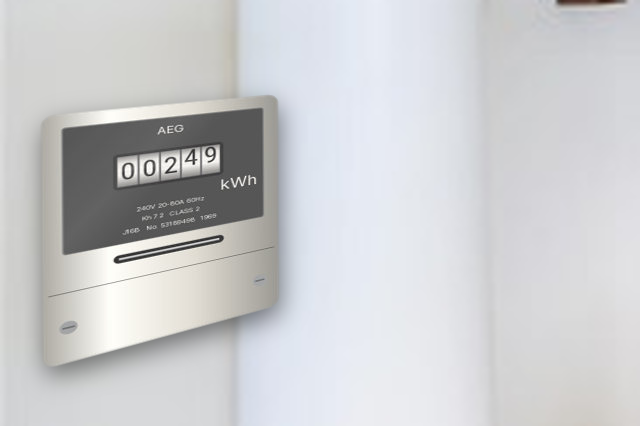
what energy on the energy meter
249 kWh
